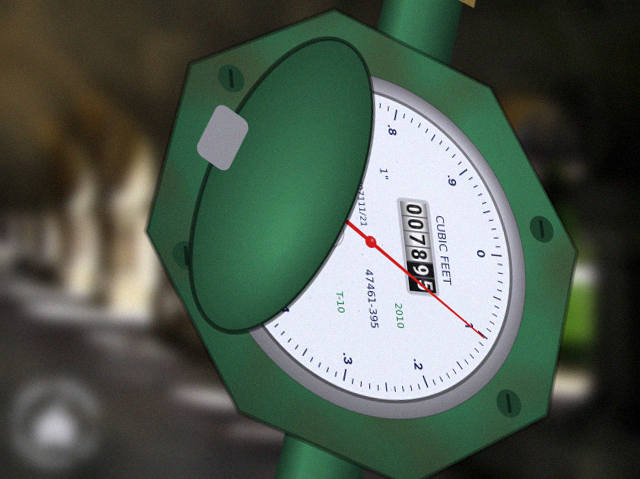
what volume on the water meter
7895.10 ft³
